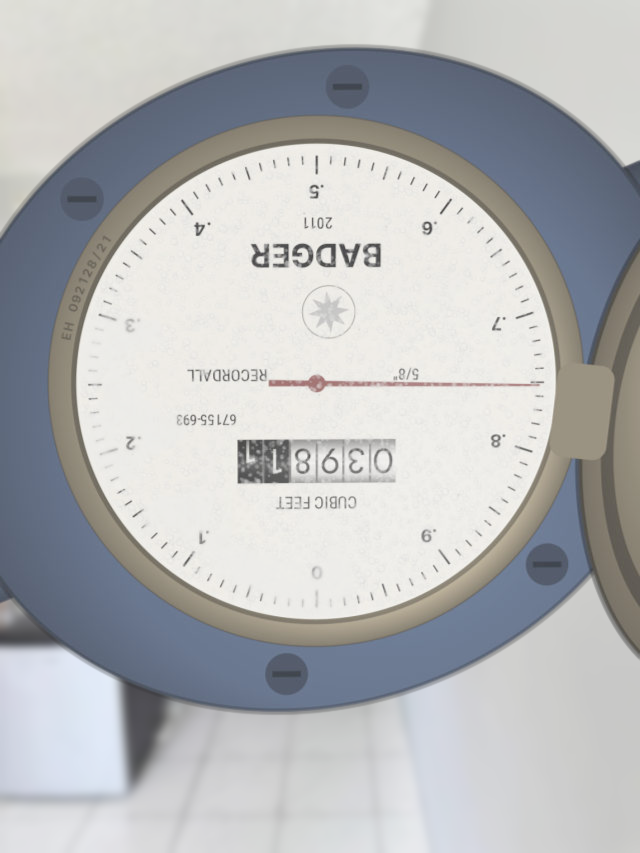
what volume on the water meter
39810.75 ft³
